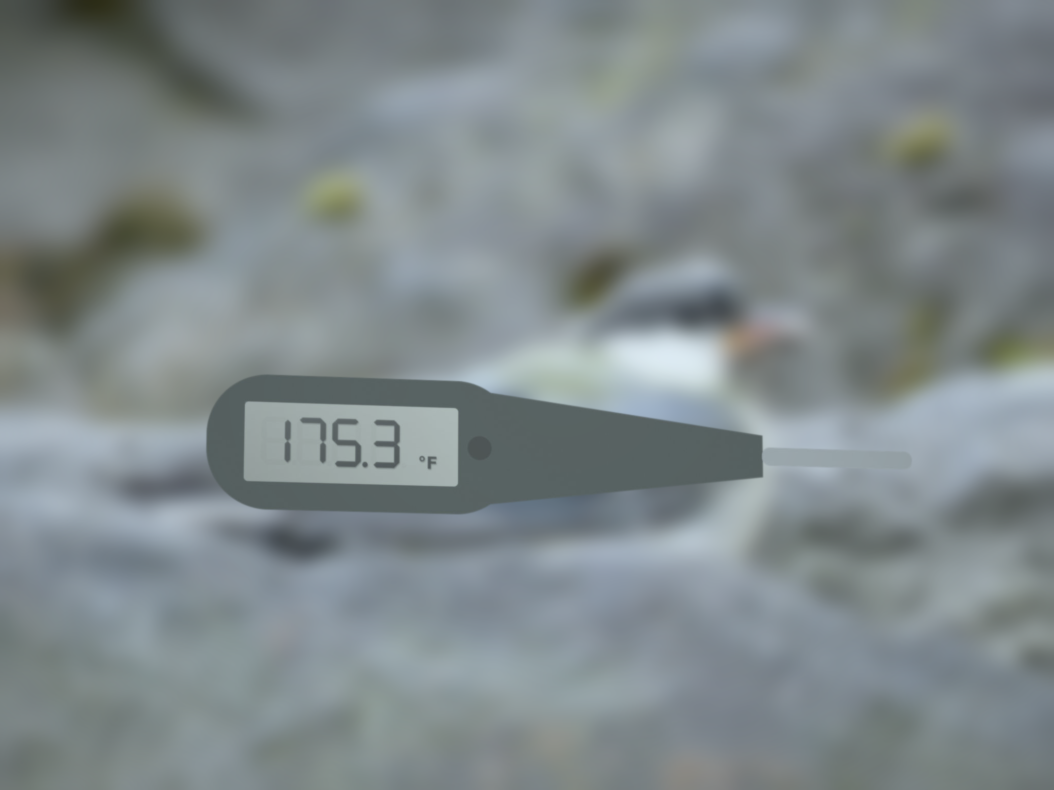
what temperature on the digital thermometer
175.3 °F
